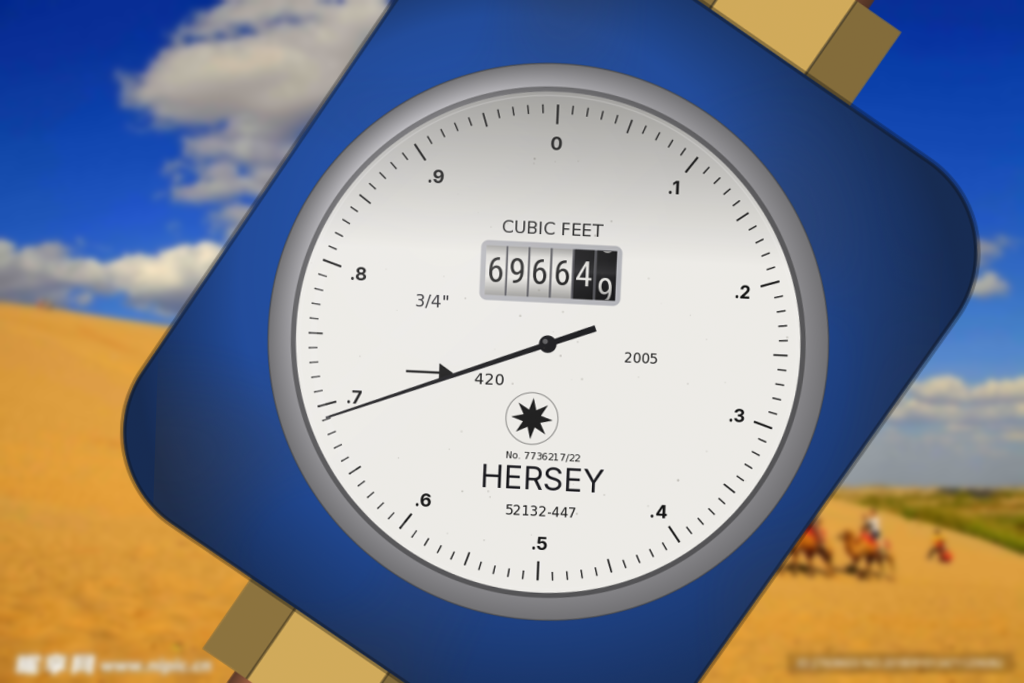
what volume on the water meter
696648.69 ft³
